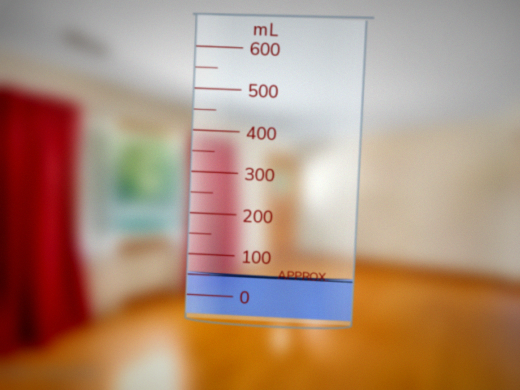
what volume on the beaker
50 mL
